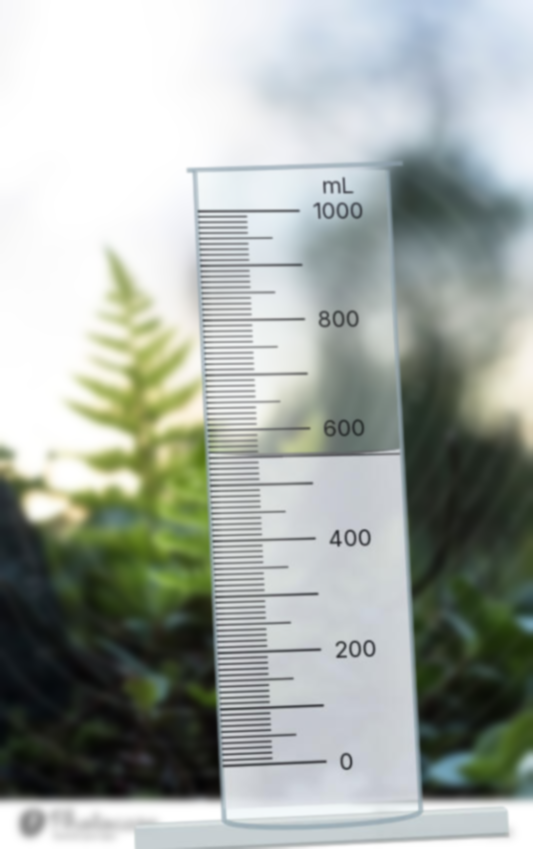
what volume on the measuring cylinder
550 mL
